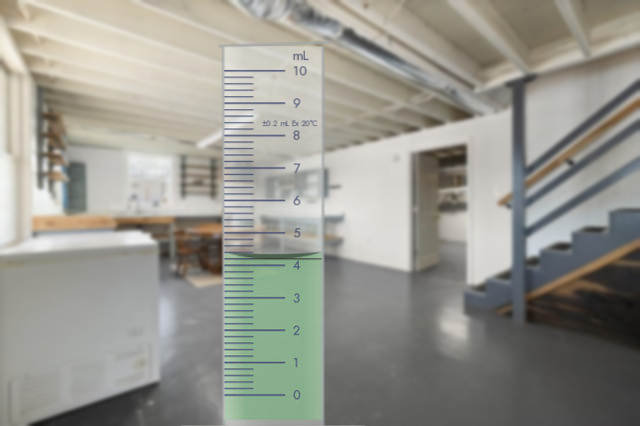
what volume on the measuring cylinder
4.2 mL
